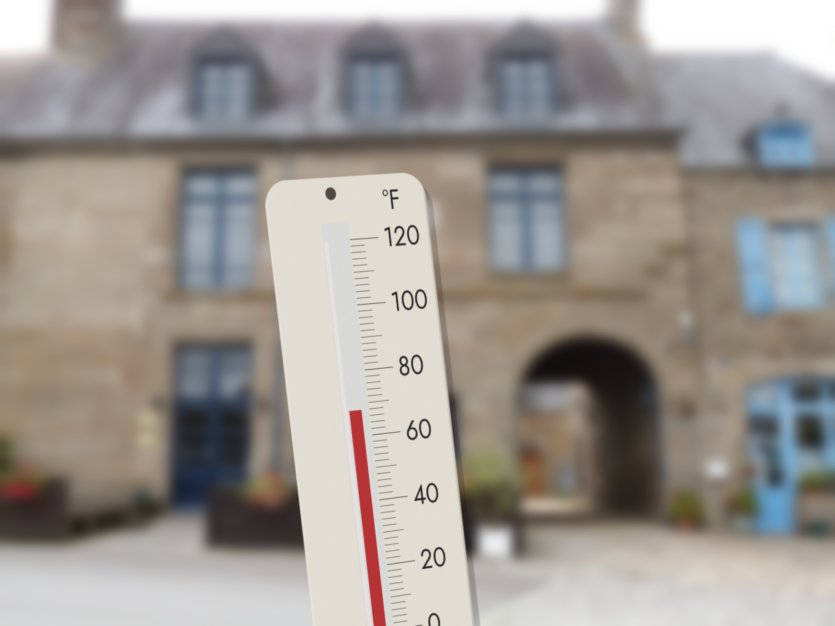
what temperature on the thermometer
68 °F
